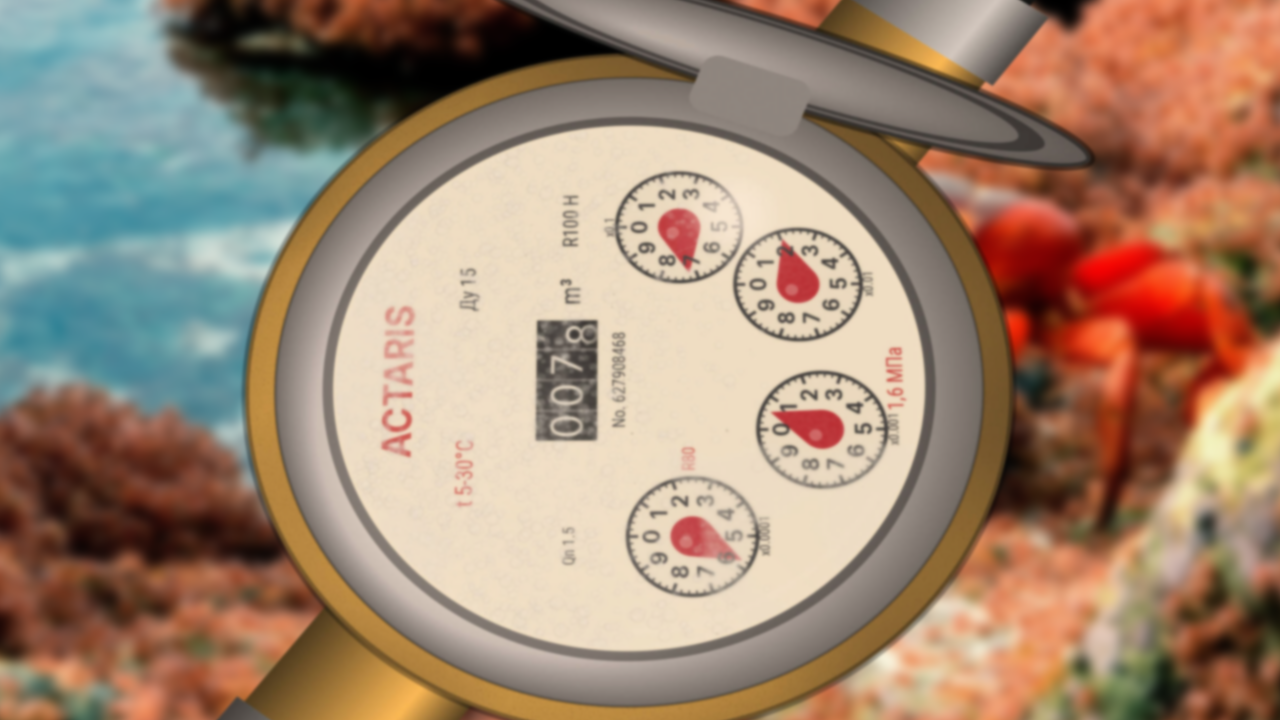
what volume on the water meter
77.7205 m³
